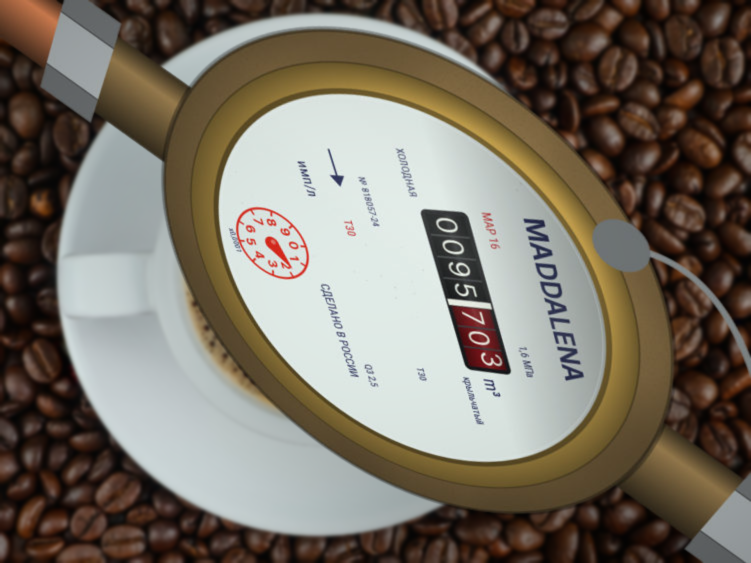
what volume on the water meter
95.7031 m³
